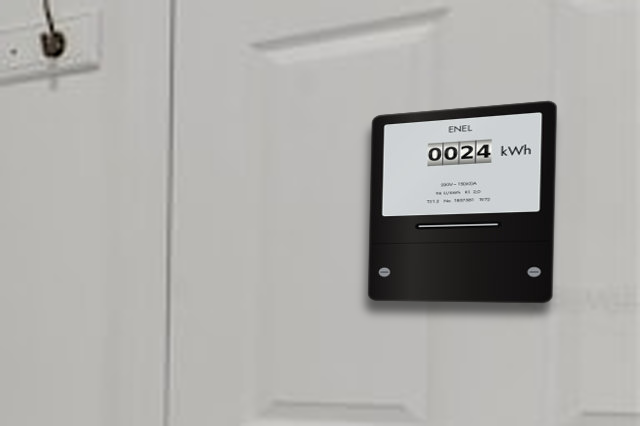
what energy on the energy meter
24 kWh
